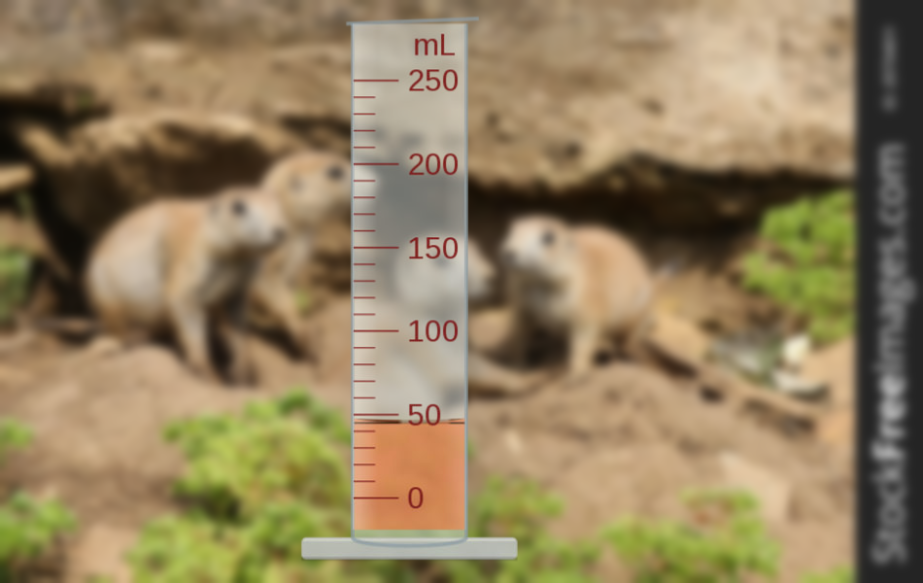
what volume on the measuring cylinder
45 mL
